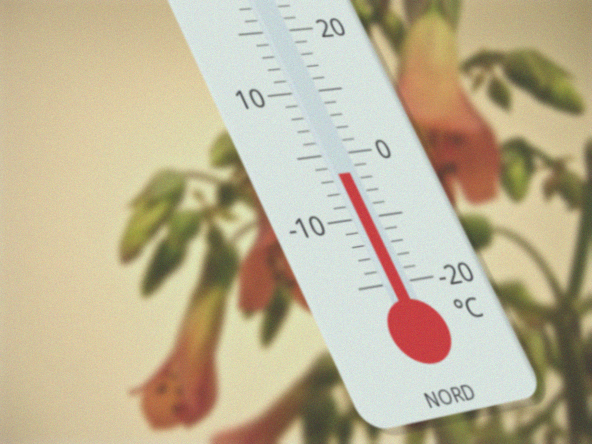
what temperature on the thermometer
-3 °C
